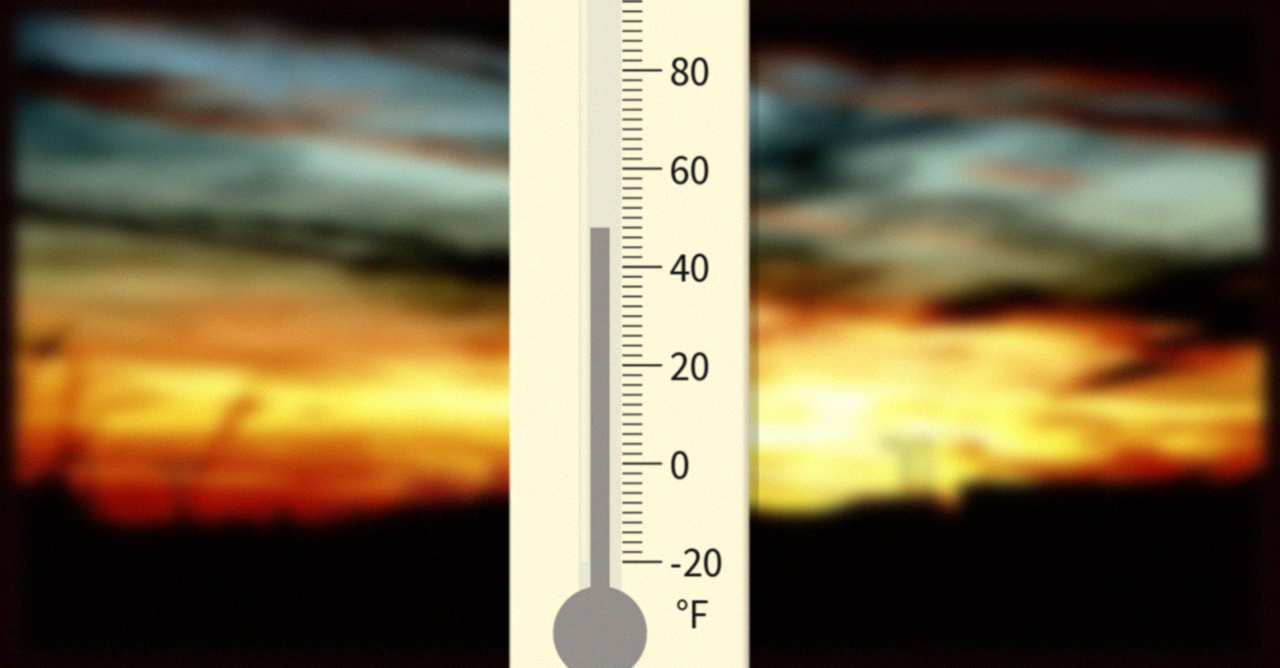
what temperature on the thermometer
48 °F
